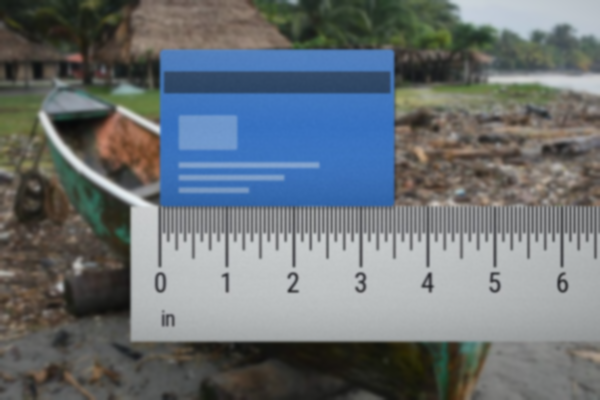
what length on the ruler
3.5 in
